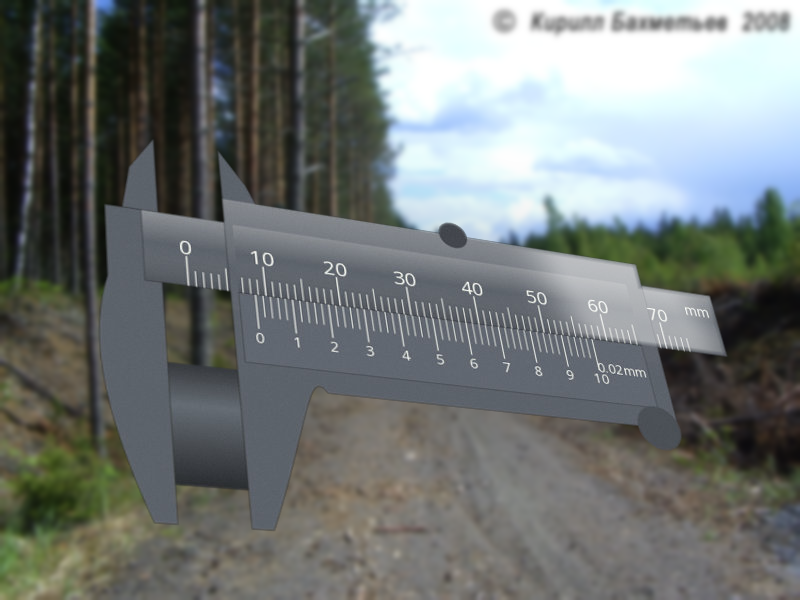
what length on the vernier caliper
8.6 mm
